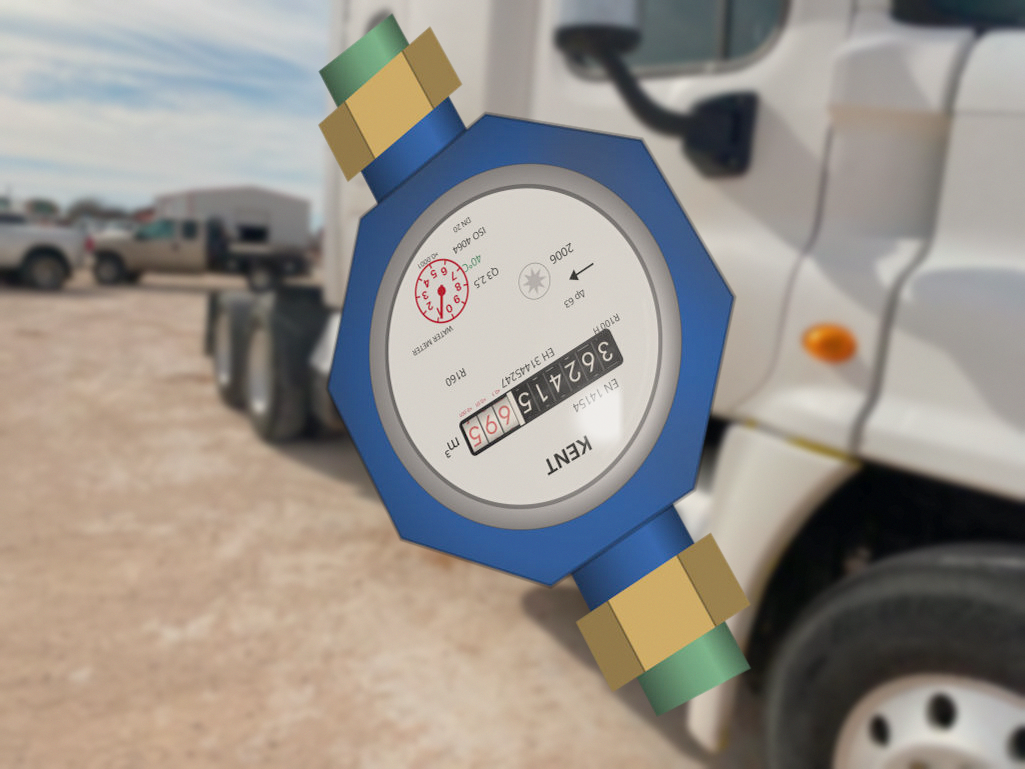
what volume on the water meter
362415.6950 m³
